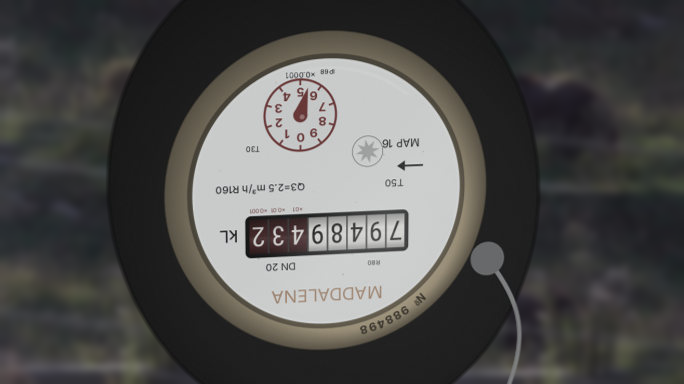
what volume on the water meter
79489.4325 kL
